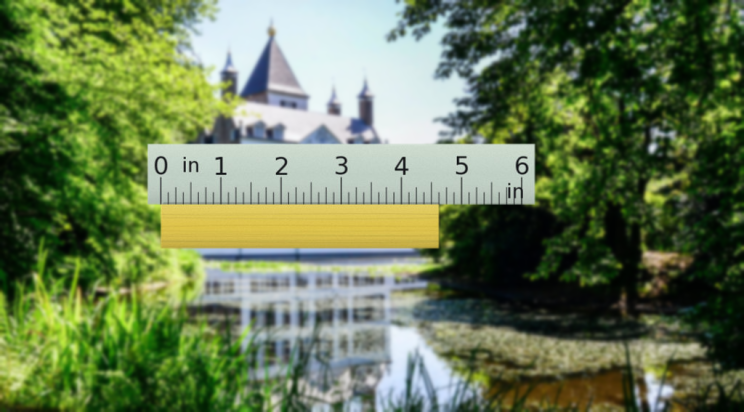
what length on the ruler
4.625 in
